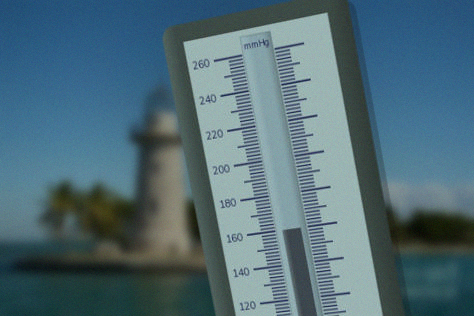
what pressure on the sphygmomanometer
160 mmHg
